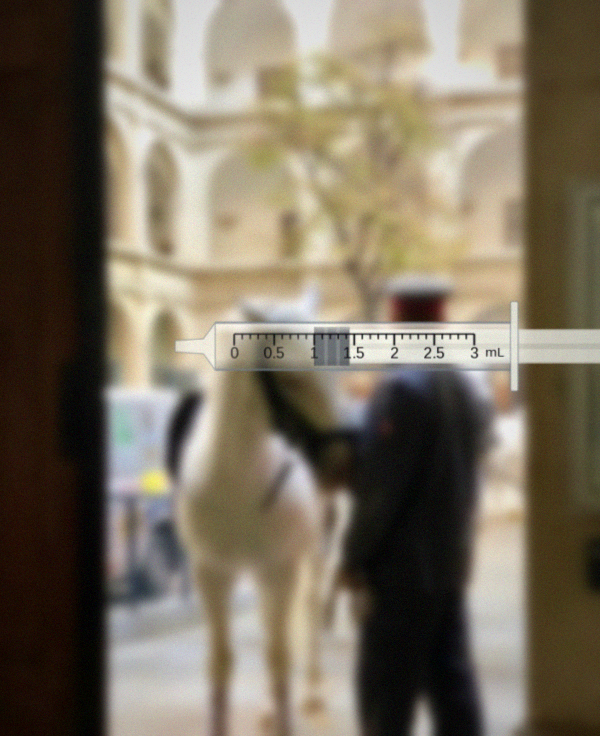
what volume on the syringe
1 mL
